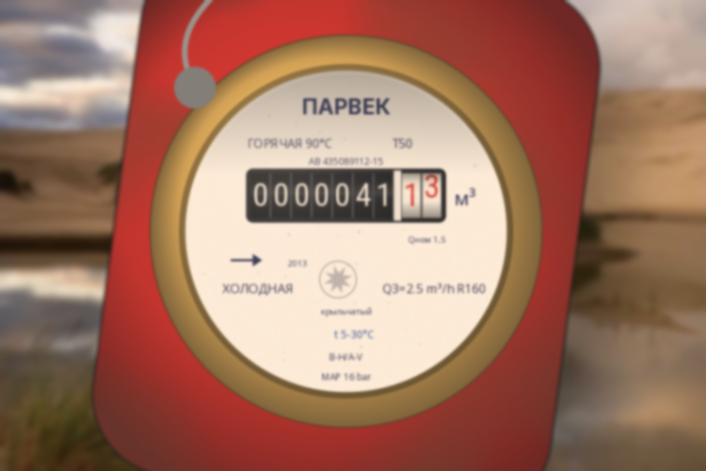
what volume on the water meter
41.13 m³
